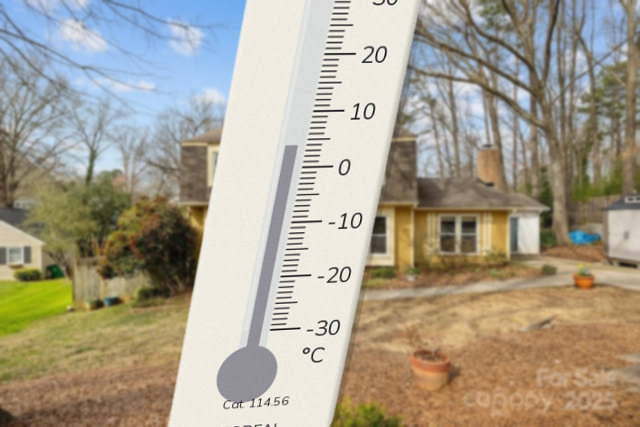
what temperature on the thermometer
4 °C
